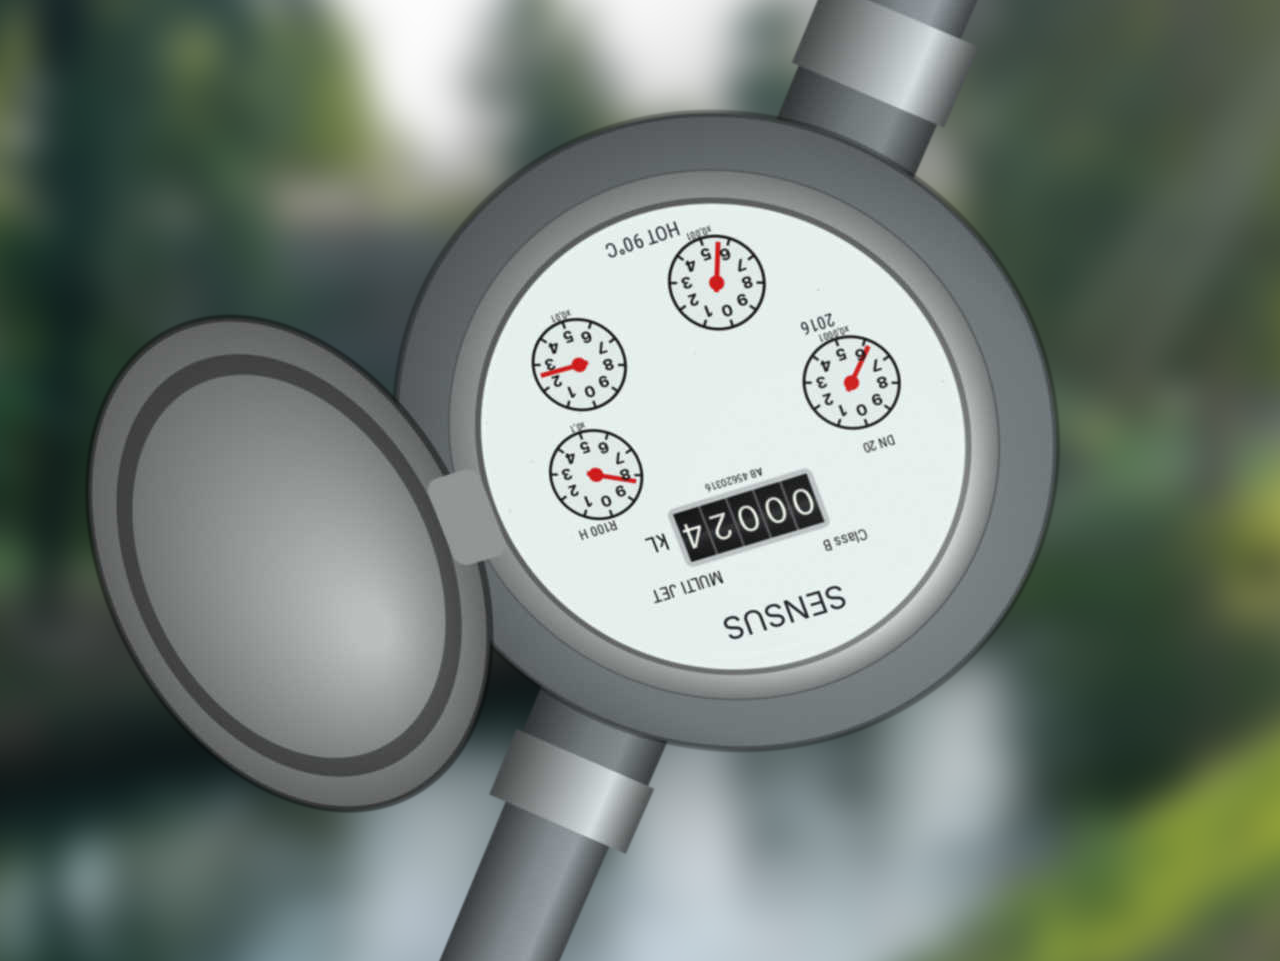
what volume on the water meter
24.8256 kL
